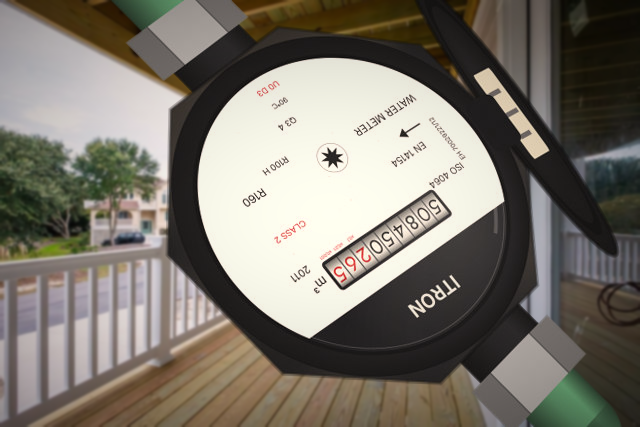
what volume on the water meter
508450.265 m³
